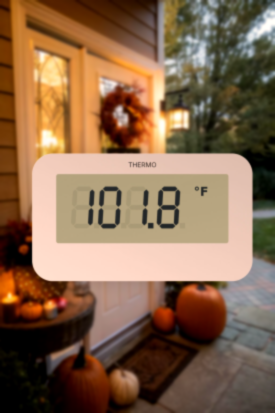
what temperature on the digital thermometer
101.8 °F
